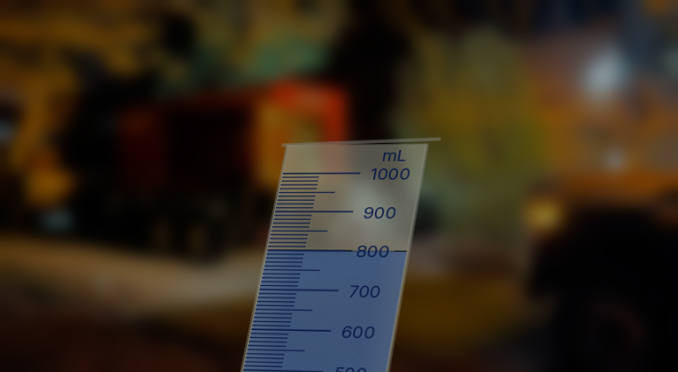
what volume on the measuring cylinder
800 mL
